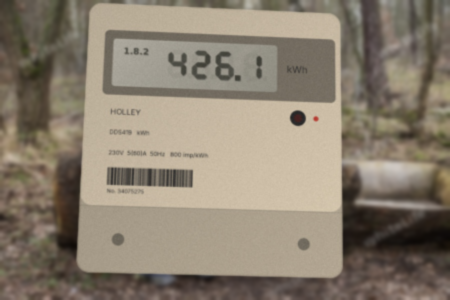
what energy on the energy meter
426.1 kWh
